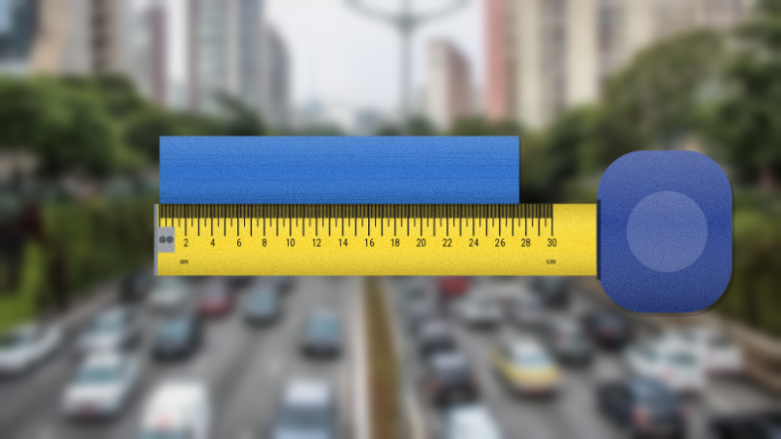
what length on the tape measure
27.5 cm
